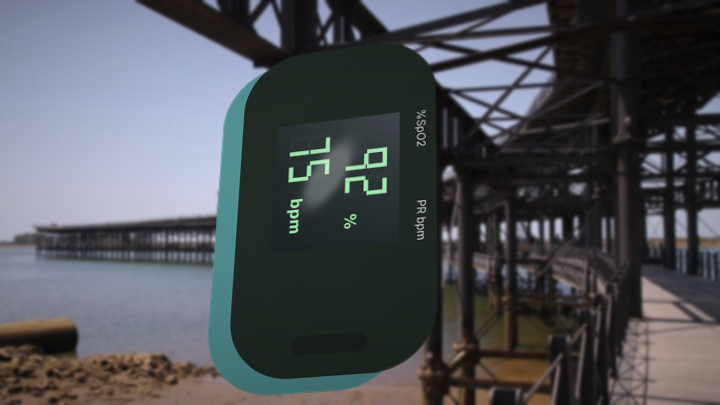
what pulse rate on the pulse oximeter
75 bpm
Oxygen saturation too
92 %
